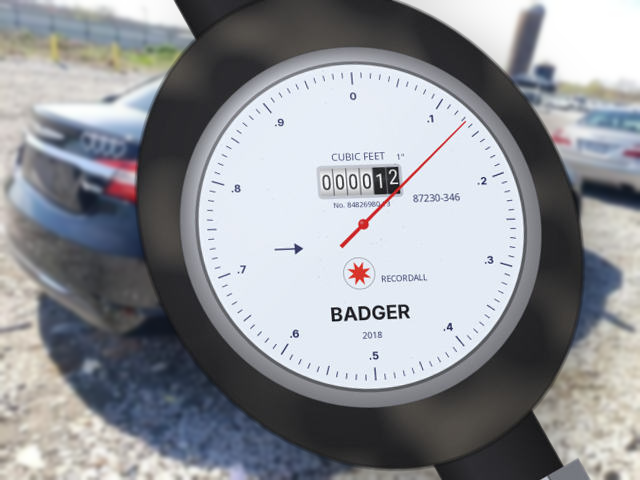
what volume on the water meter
12.13 ft³
